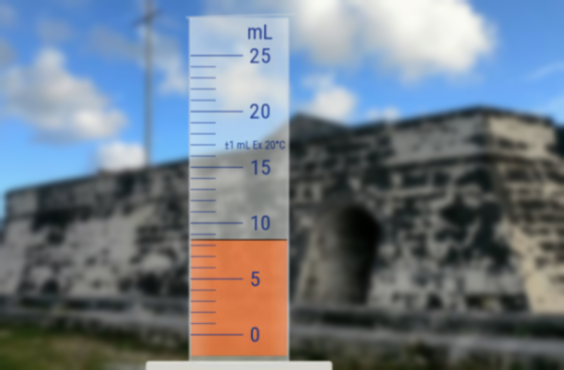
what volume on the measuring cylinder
8.5 mL
